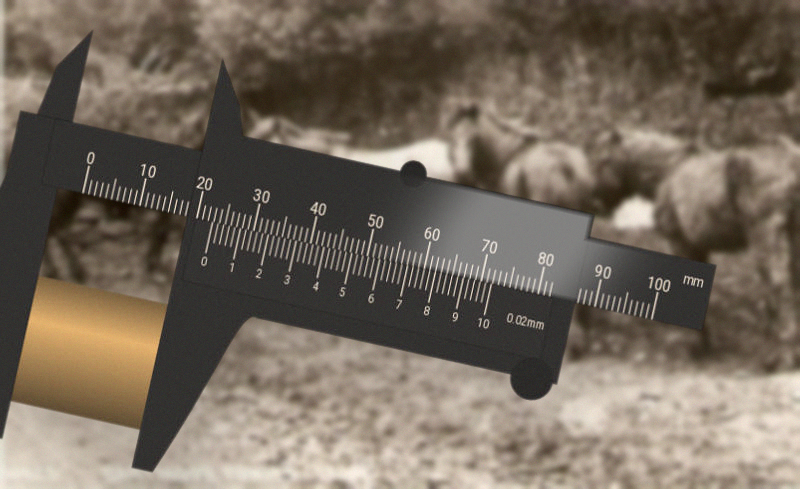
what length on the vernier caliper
22.8 mm
